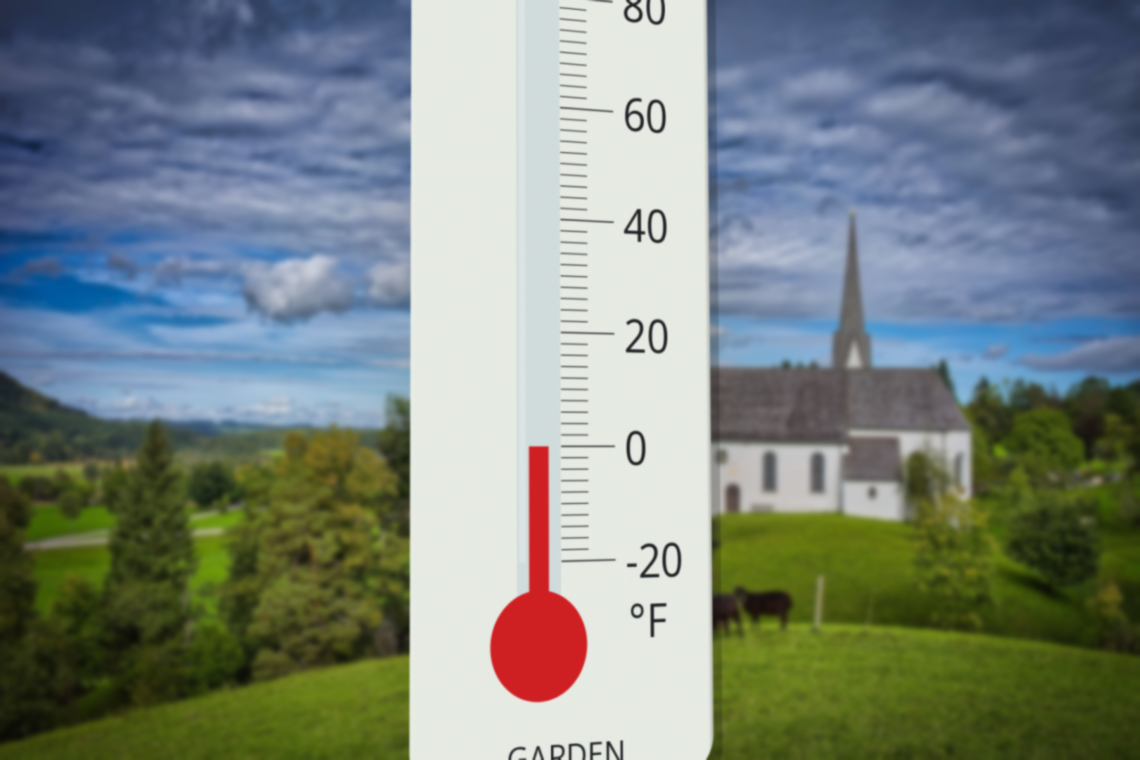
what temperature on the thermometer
0 °F
